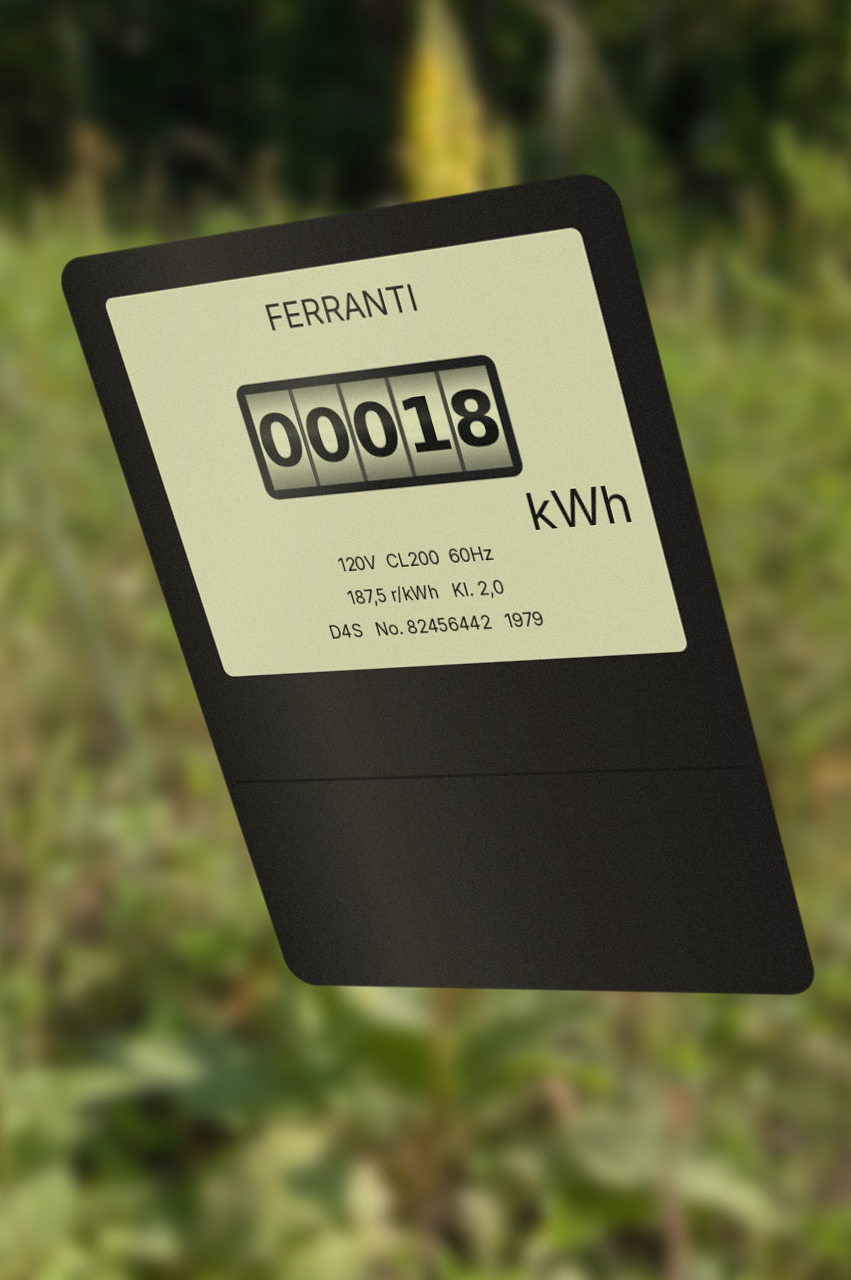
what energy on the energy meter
18 kWh
